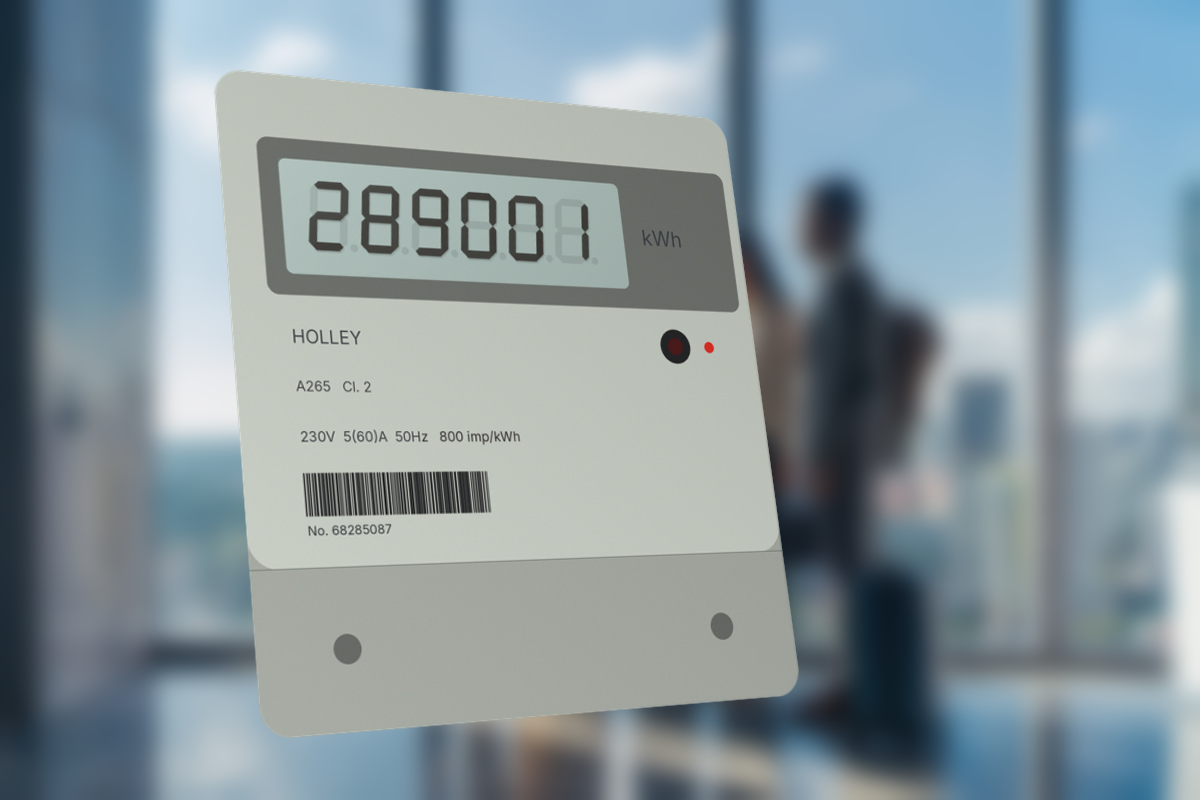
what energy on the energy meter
289001 kWh
